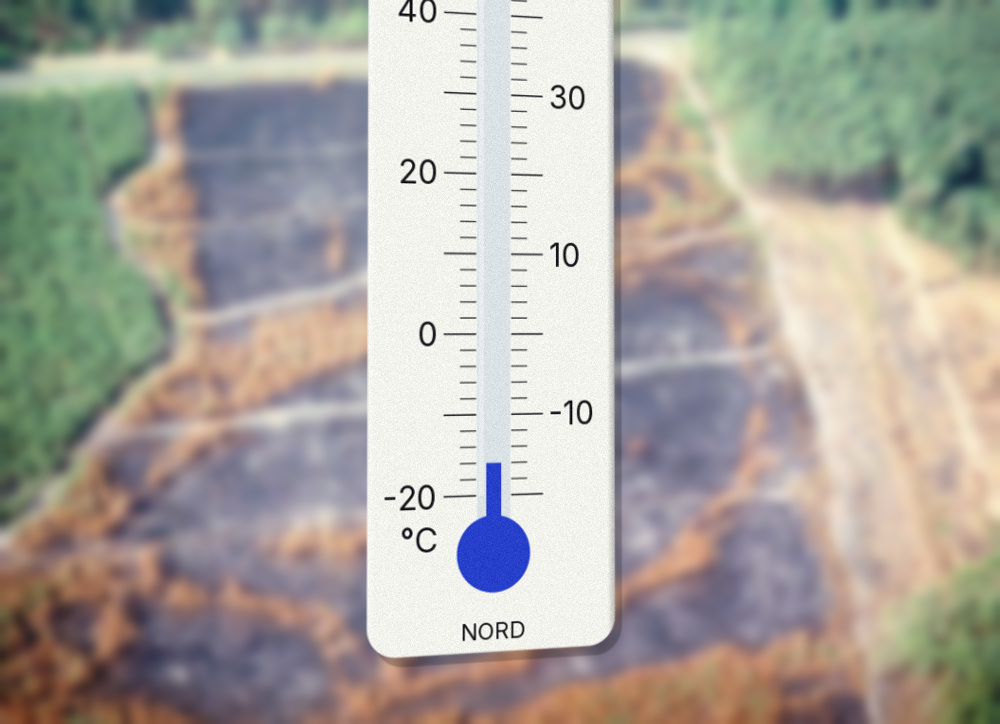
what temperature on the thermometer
-16 °C
